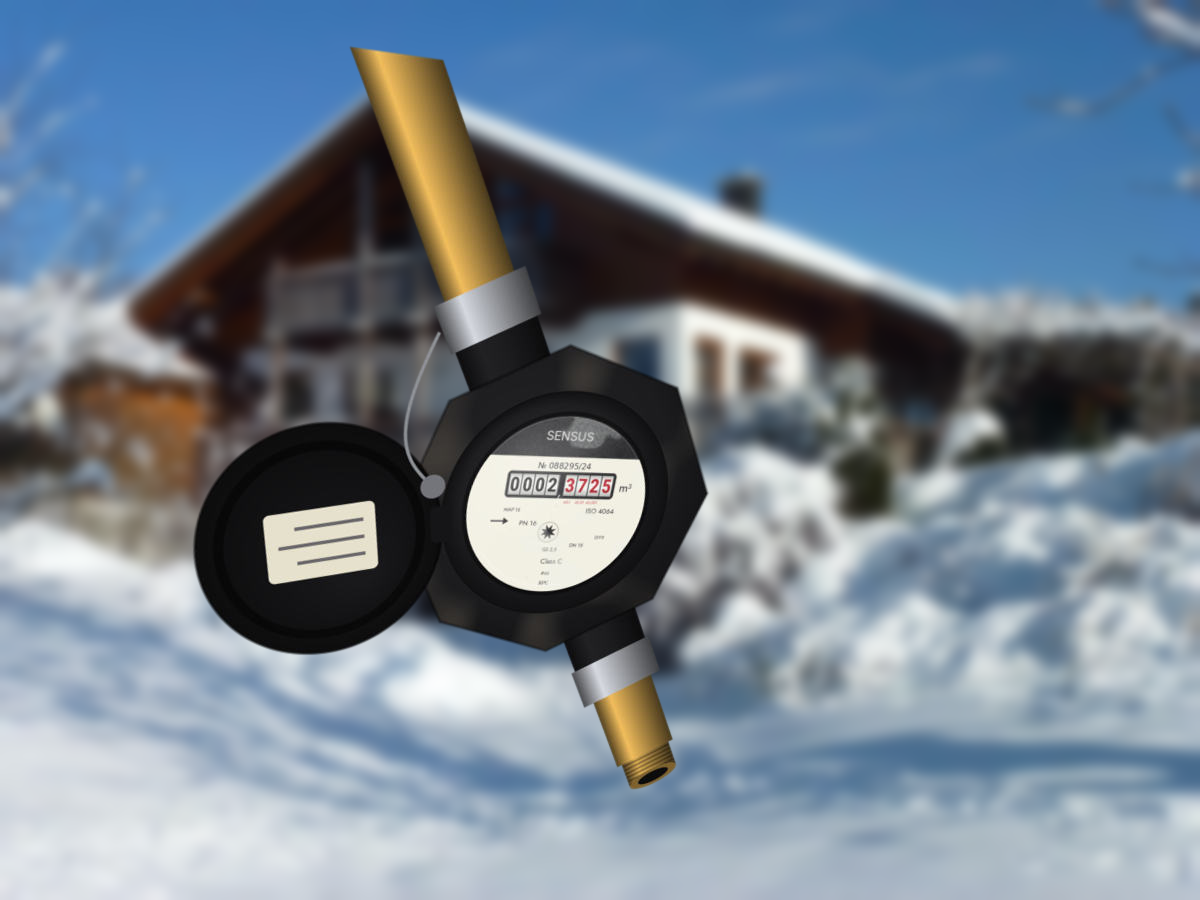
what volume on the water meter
2.3725 m³
